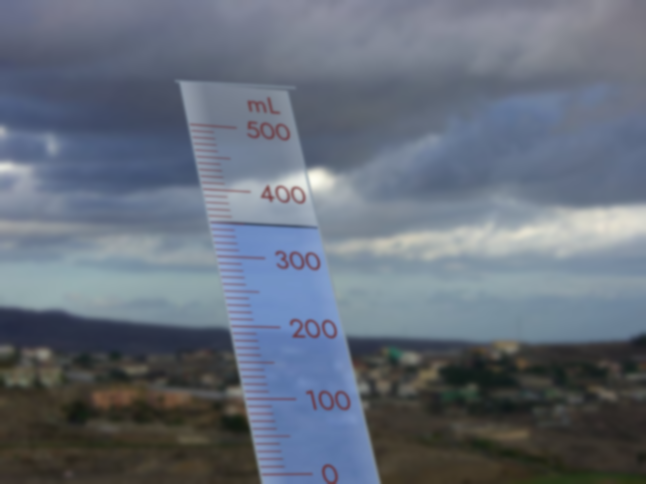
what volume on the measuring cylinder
350 mL
